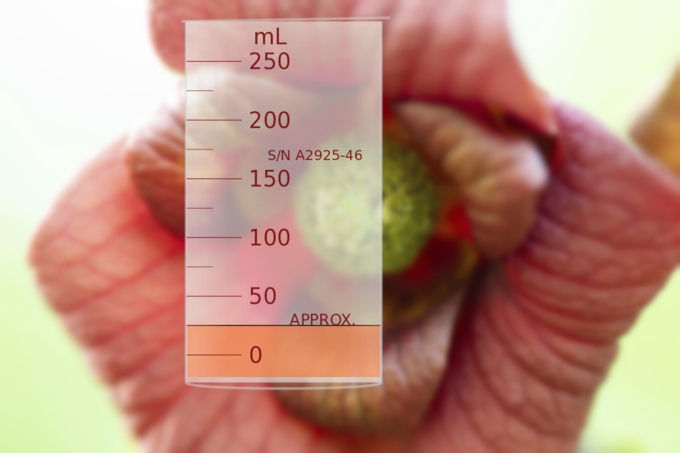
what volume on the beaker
25 mL
